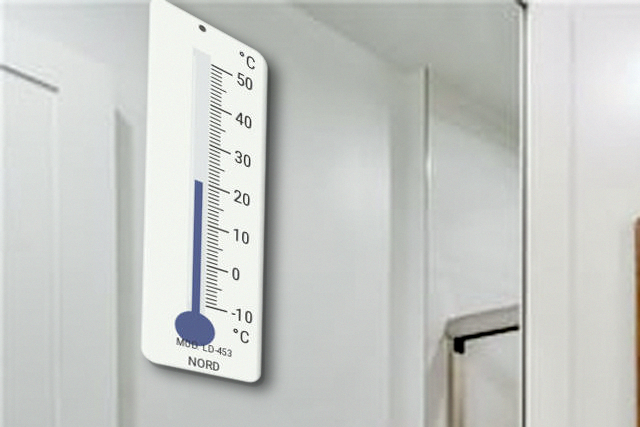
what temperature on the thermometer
20 °C
